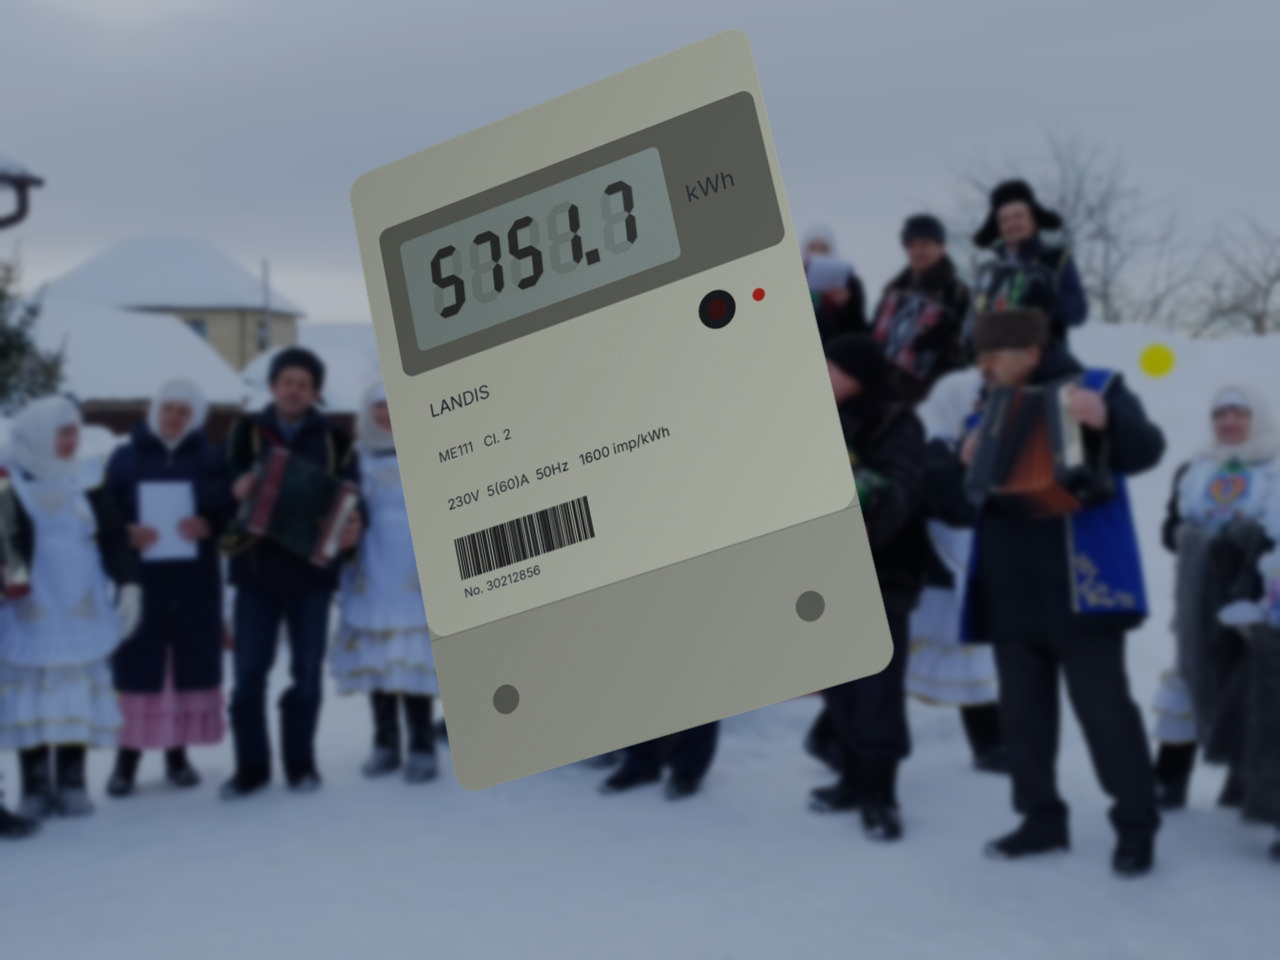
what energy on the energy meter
5751.7 kWh
